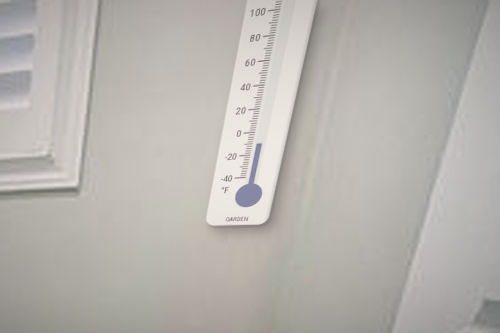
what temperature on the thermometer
-10 °F
